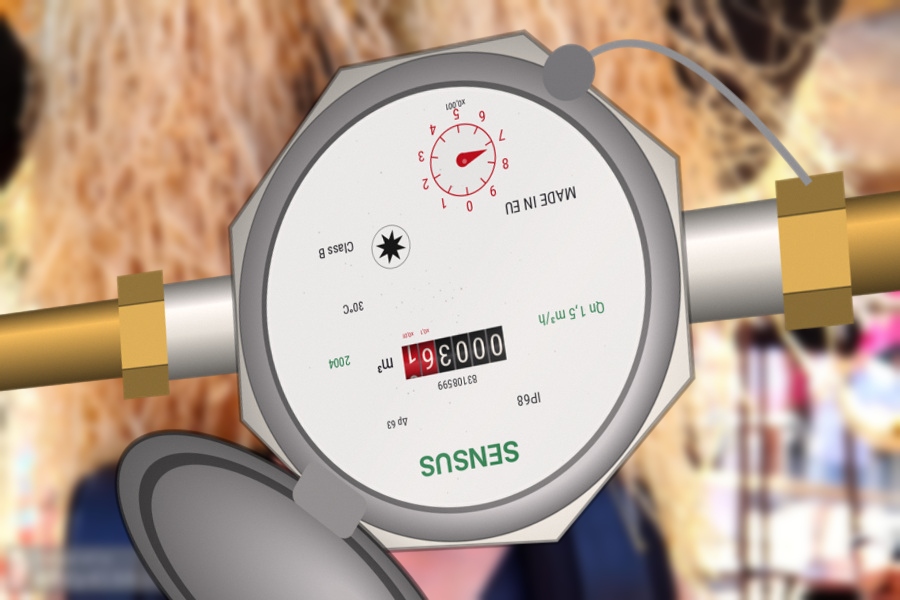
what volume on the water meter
3.607 m³
